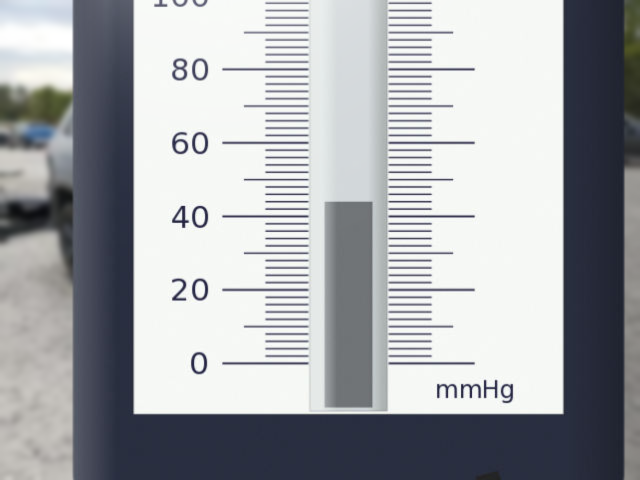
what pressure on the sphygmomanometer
44 mmHg
